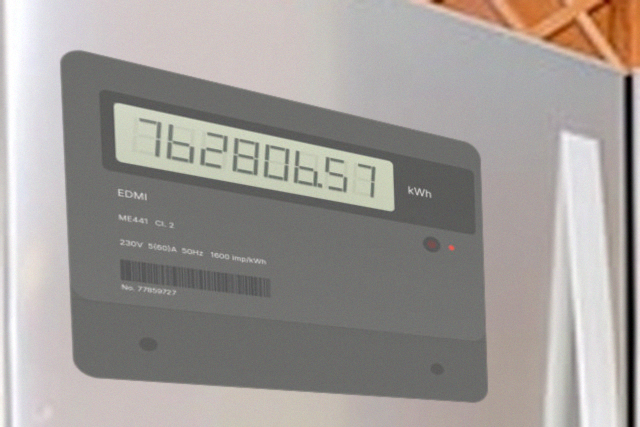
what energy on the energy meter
762806.57 kWh
